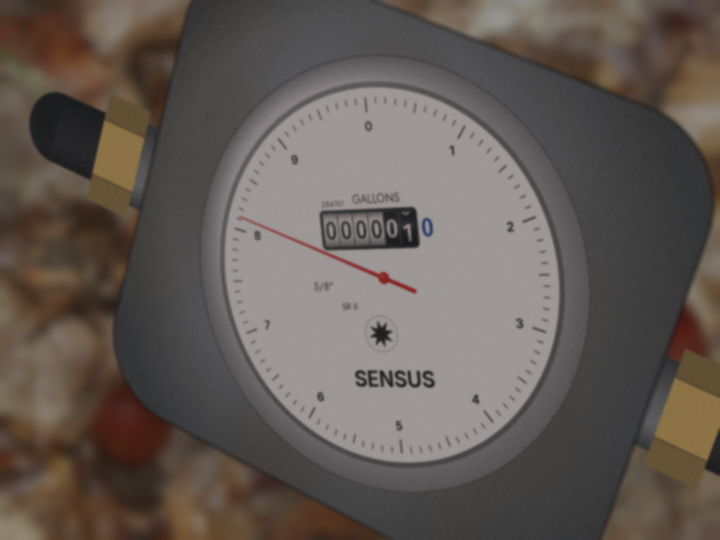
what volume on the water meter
8.1 gal
